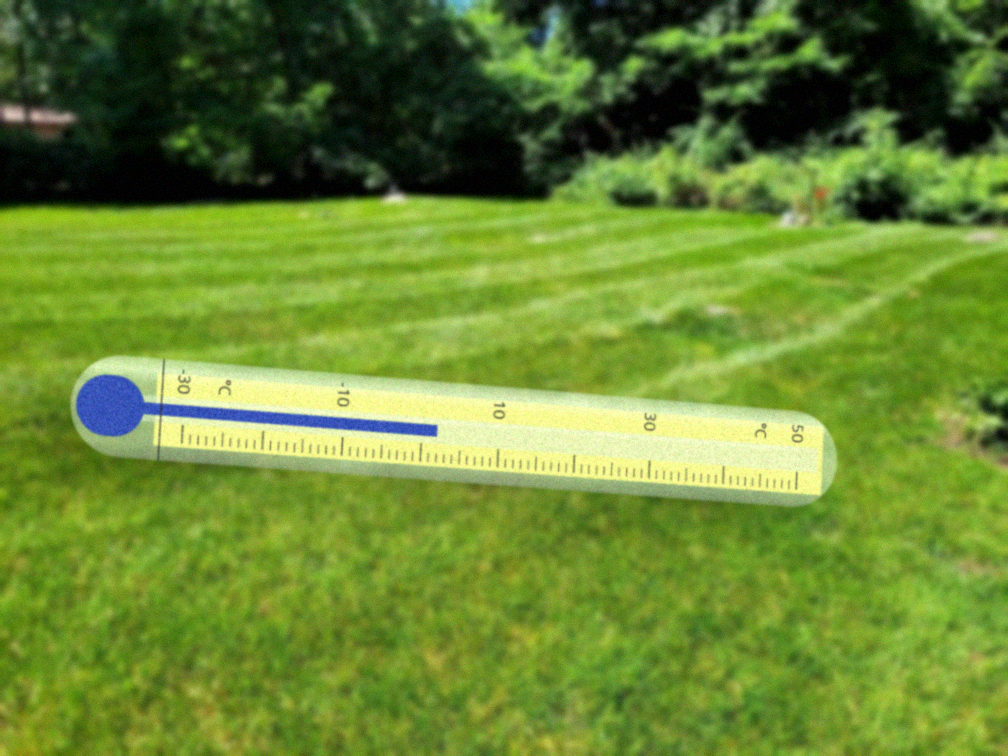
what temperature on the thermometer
2 °C
